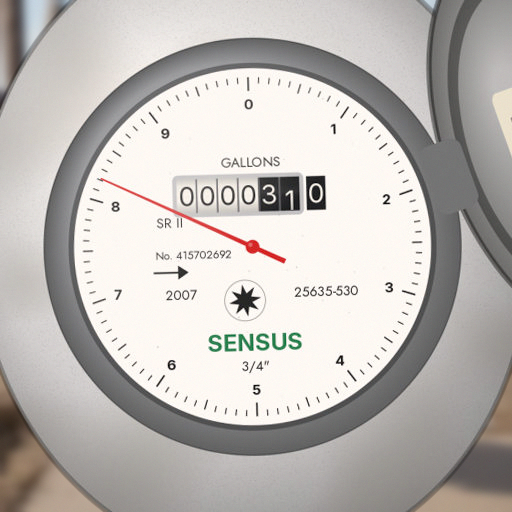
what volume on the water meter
308.2 gal
